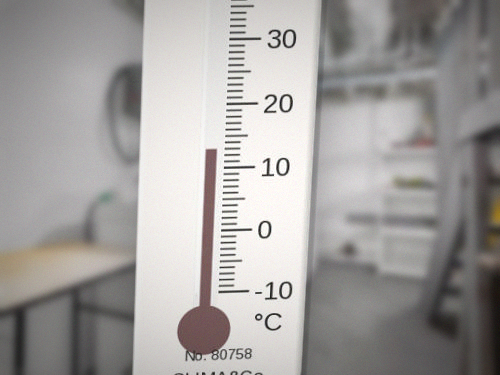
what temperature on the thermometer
13 °C
